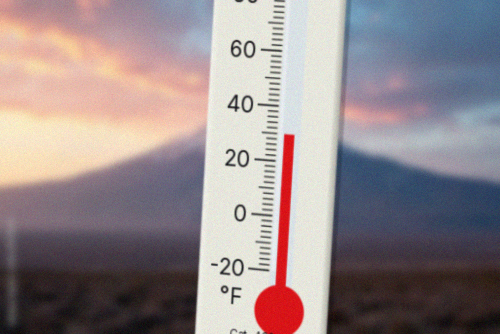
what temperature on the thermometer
30 °F
